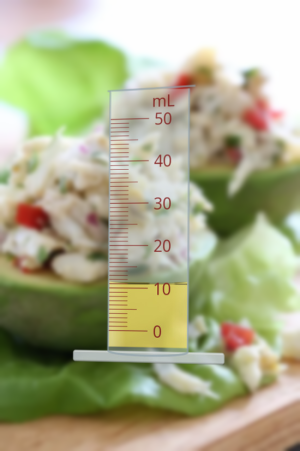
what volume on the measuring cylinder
11 mL
